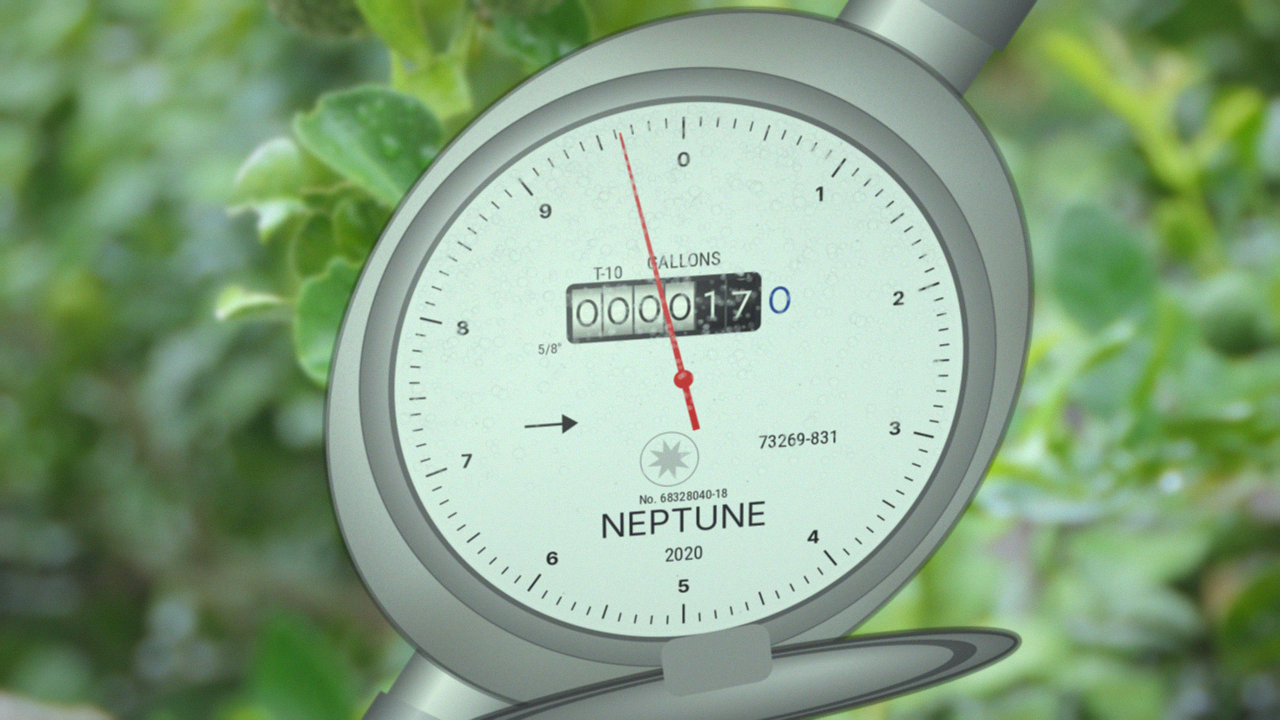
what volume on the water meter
169.6 gal
